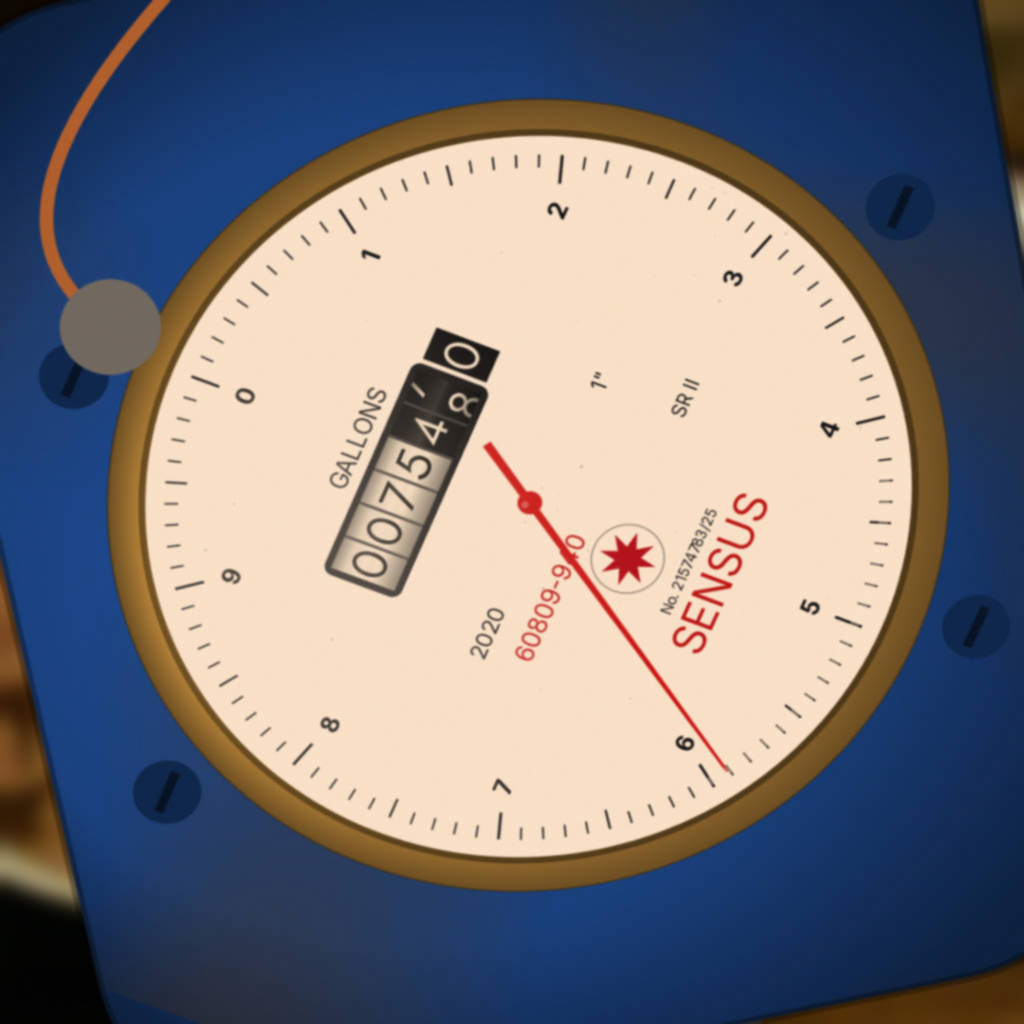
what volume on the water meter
75475.9 gal
